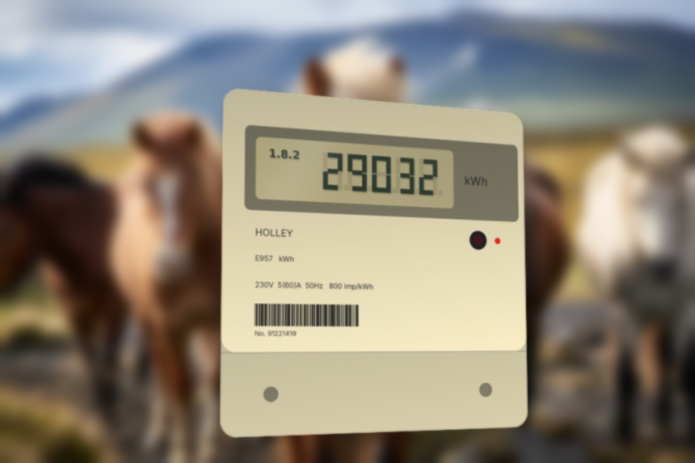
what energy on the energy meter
29032 kWh
